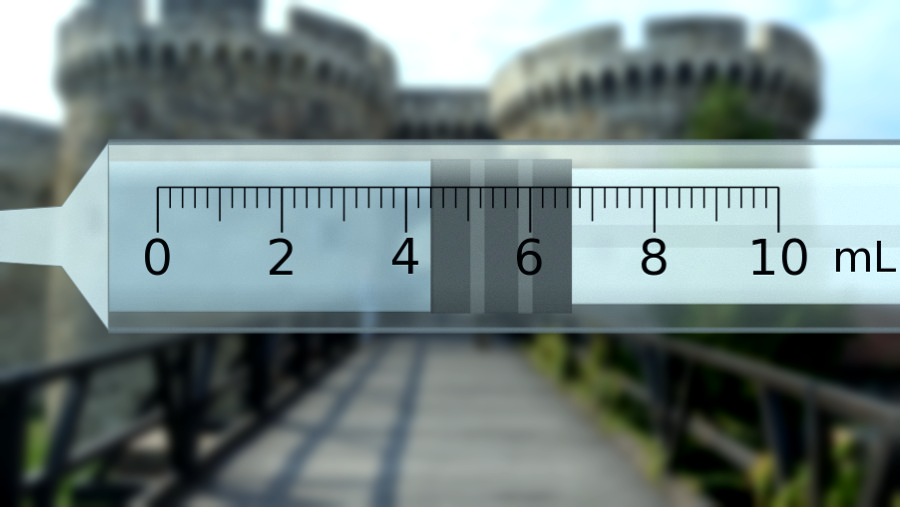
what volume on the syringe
4.4 mL
